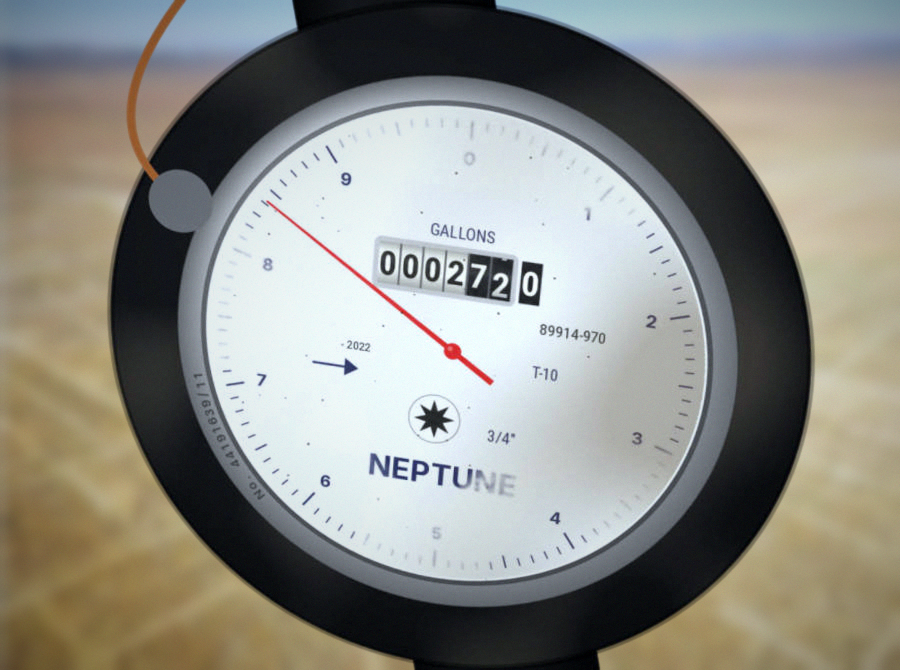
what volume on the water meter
2718.4 gal
